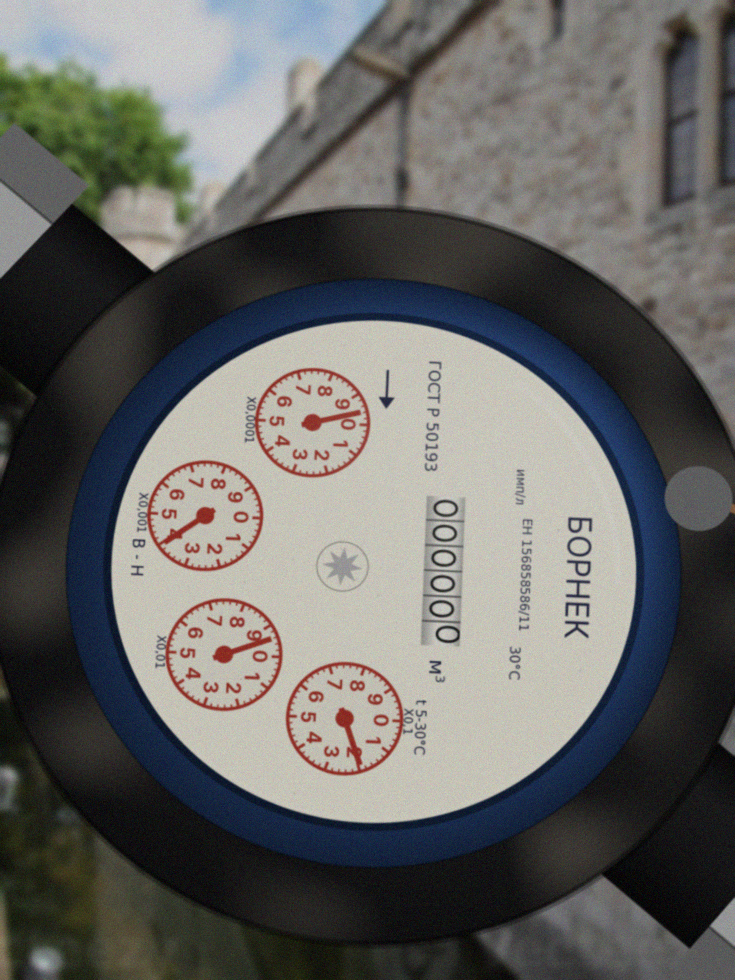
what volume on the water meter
0.1939 m³
